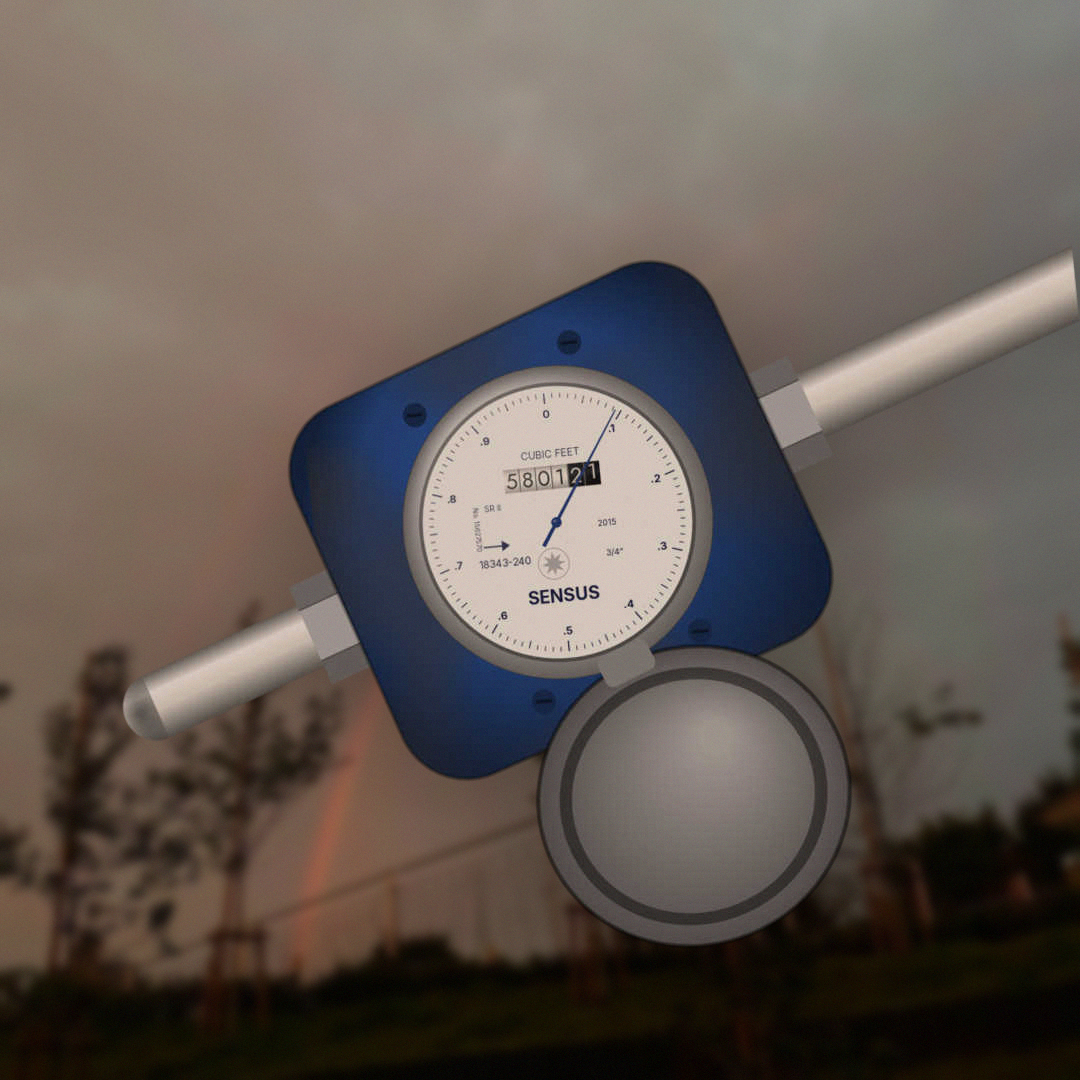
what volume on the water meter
580121.09 ft³
